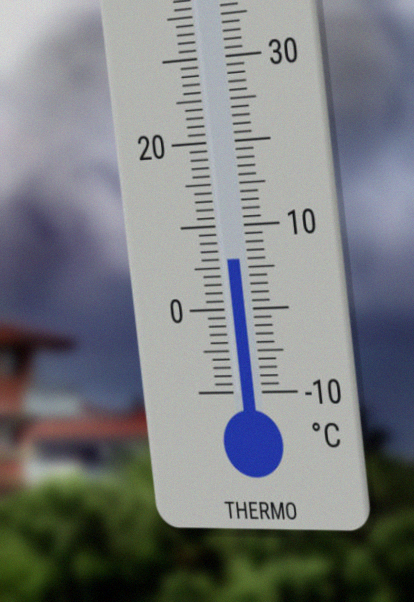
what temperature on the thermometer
6 °C
